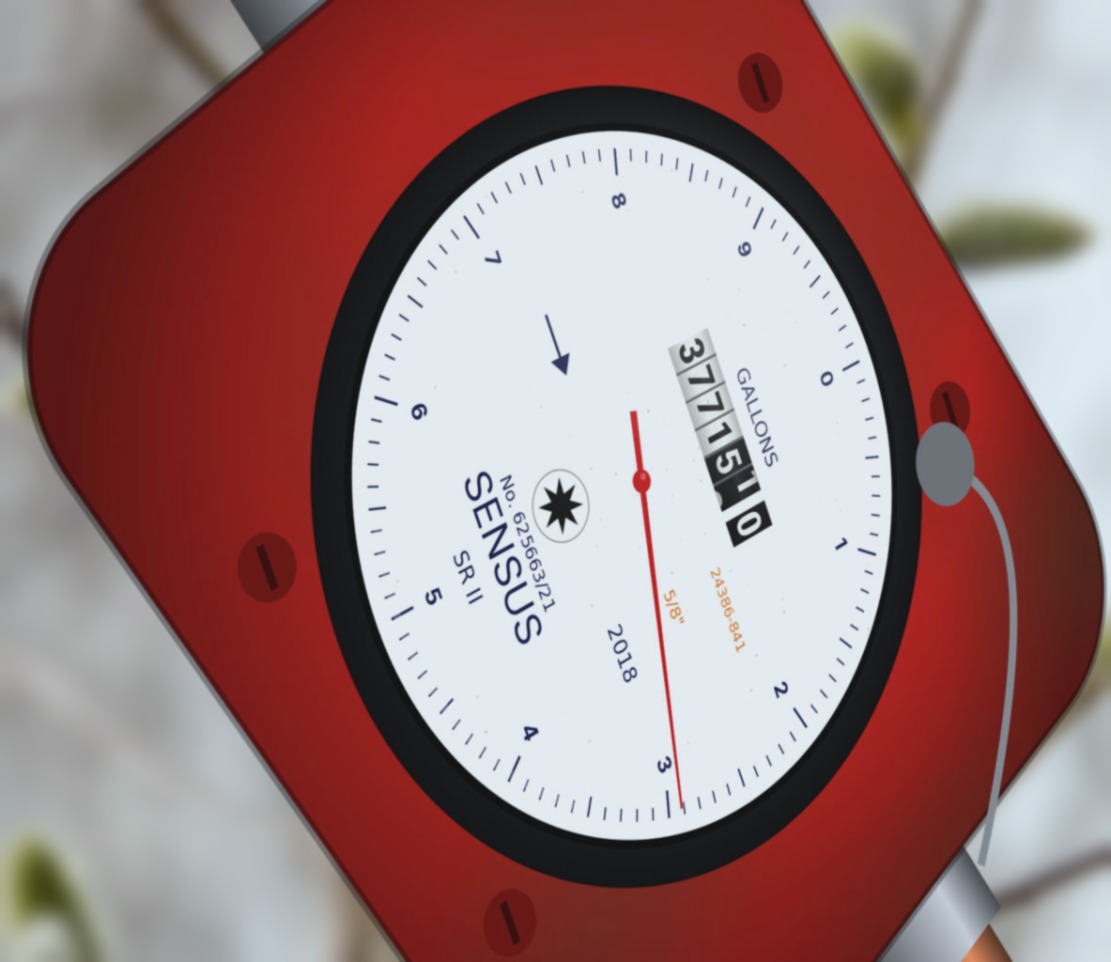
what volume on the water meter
3771512.9 gal
